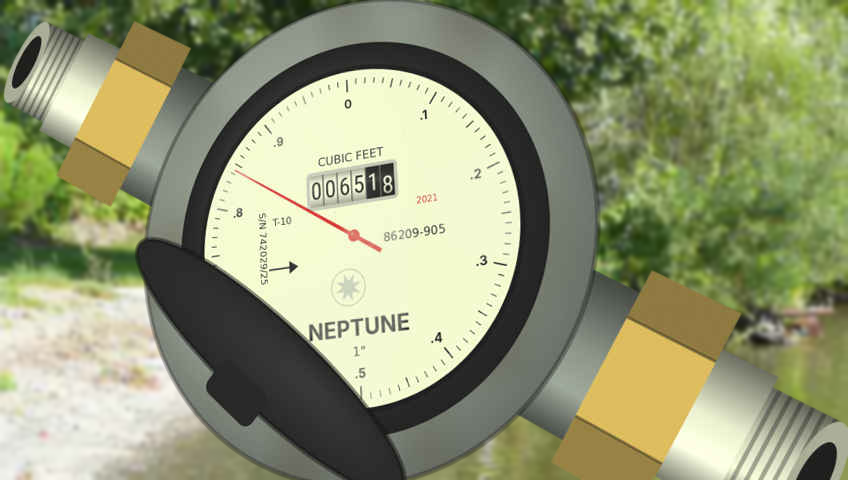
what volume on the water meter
6517.84 ft³
